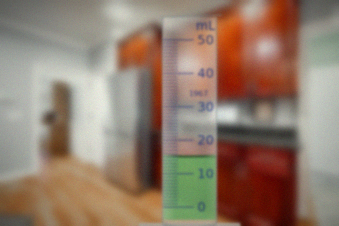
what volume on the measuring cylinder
15 mL
